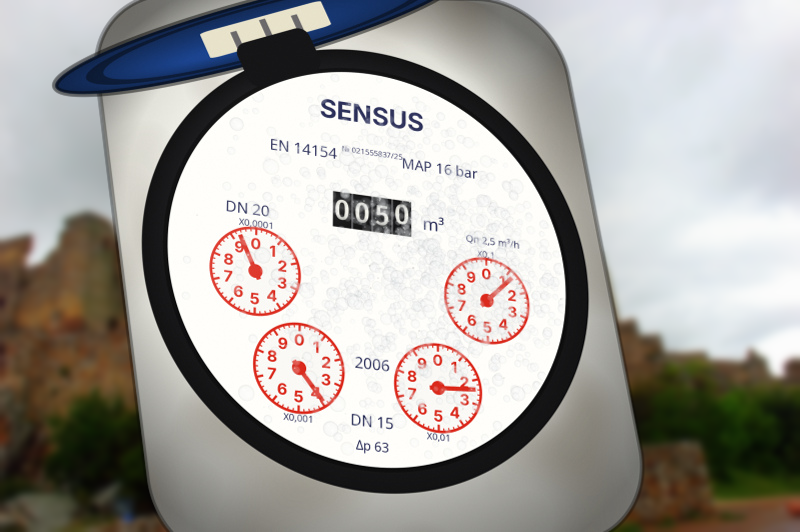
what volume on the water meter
50.1239 m³
